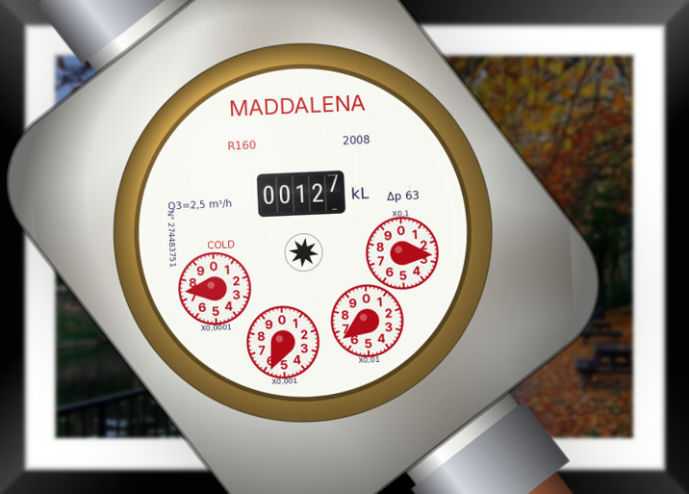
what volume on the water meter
127.2657 kL
